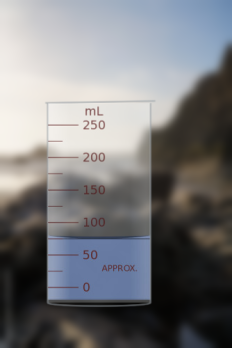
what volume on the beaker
75 mL
